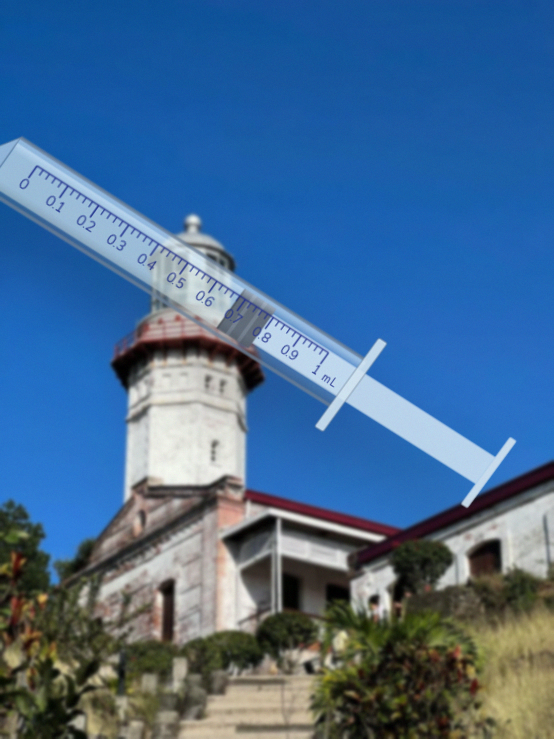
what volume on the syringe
0.68 mL
